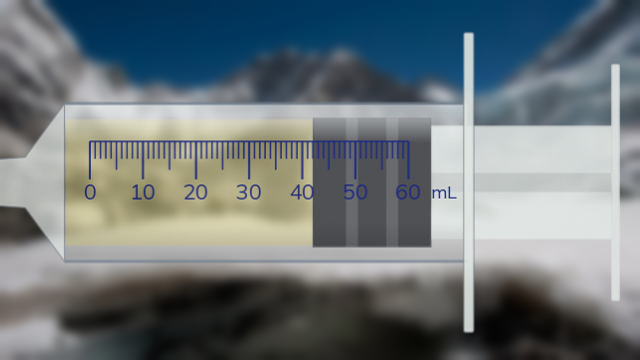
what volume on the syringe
42 mL
